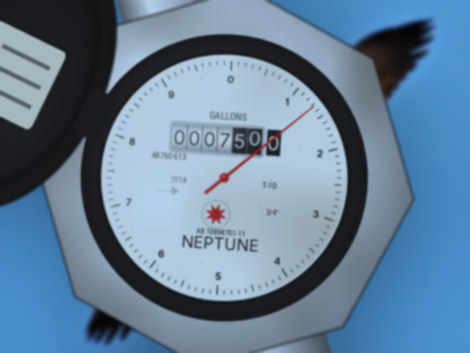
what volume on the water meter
7501.3 gal
